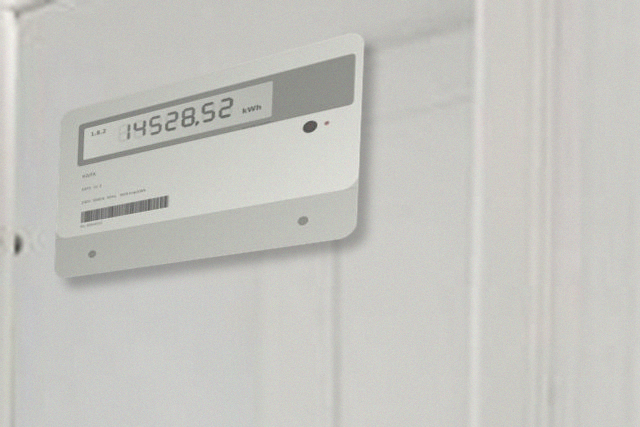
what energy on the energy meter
14528.52 kWh
